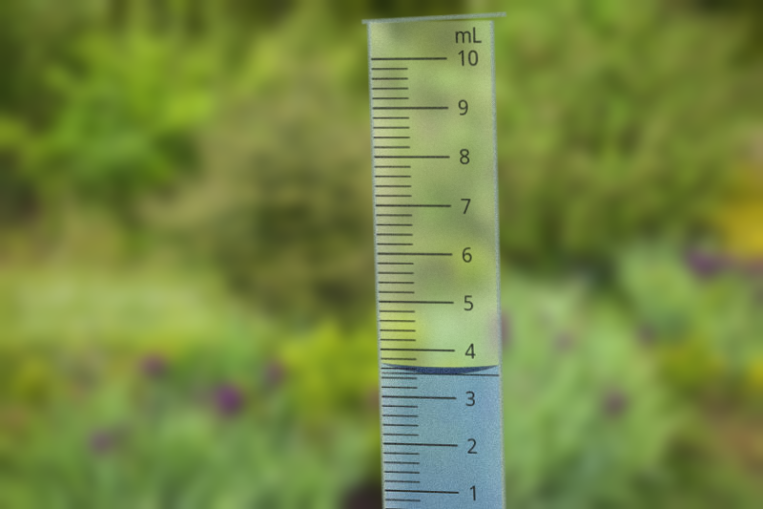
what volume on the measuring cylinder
3.5 mL
